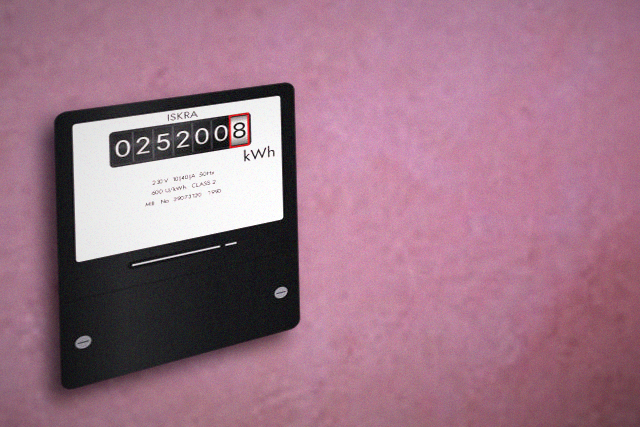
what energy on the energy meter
25200.8 kWh
